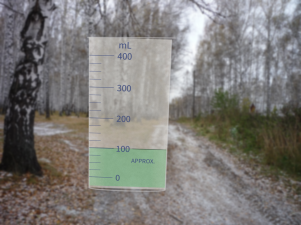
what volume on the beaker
100 mL
